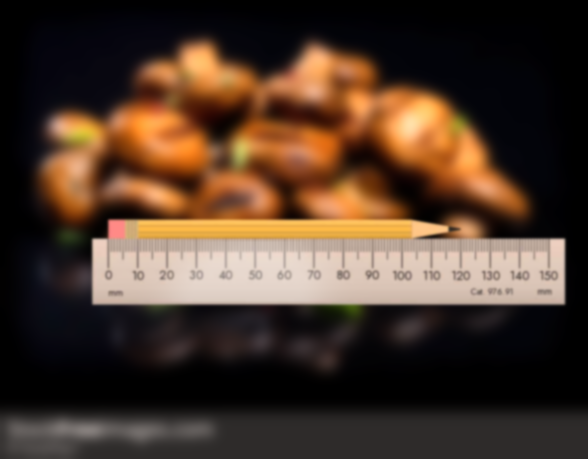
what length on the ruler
120 mm
